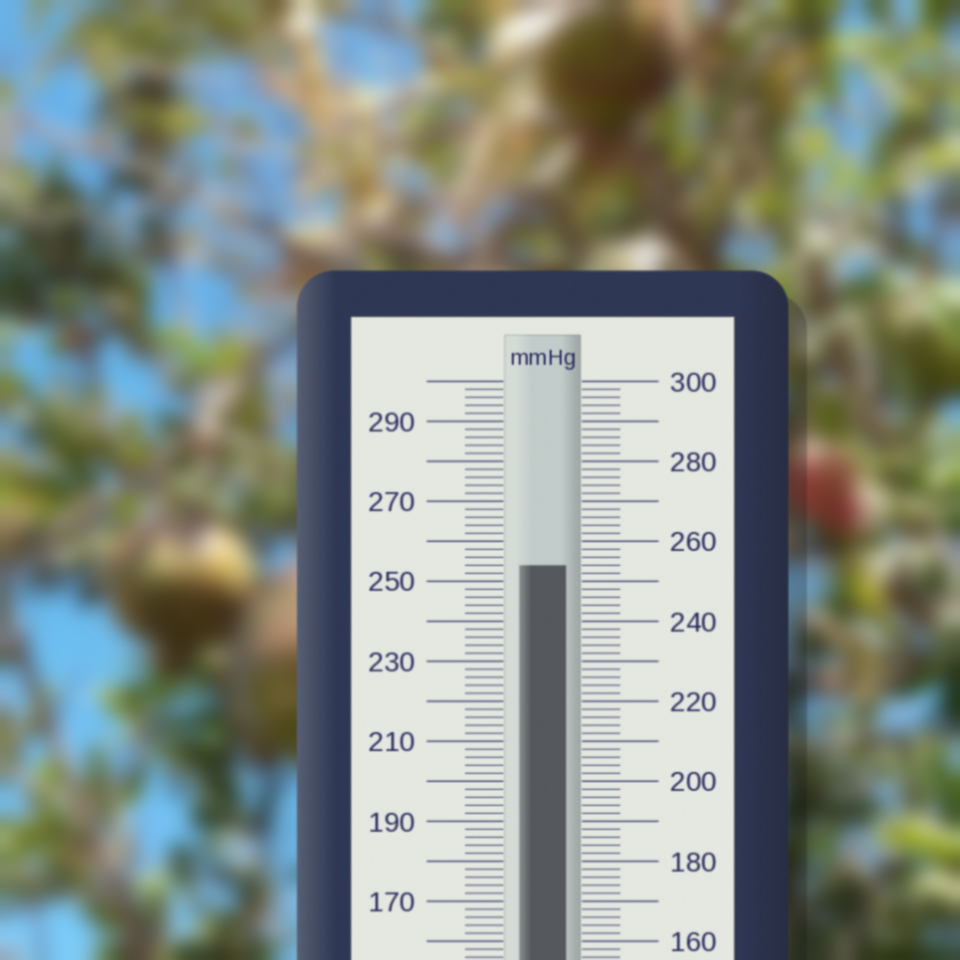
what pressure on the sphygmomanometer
254 mmHg
